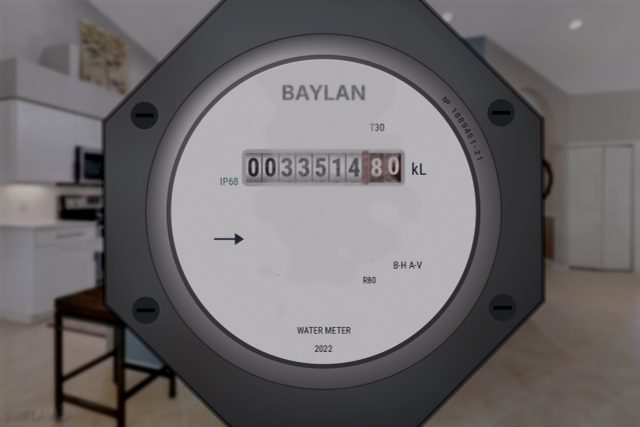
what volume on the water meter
33514.80 kL
